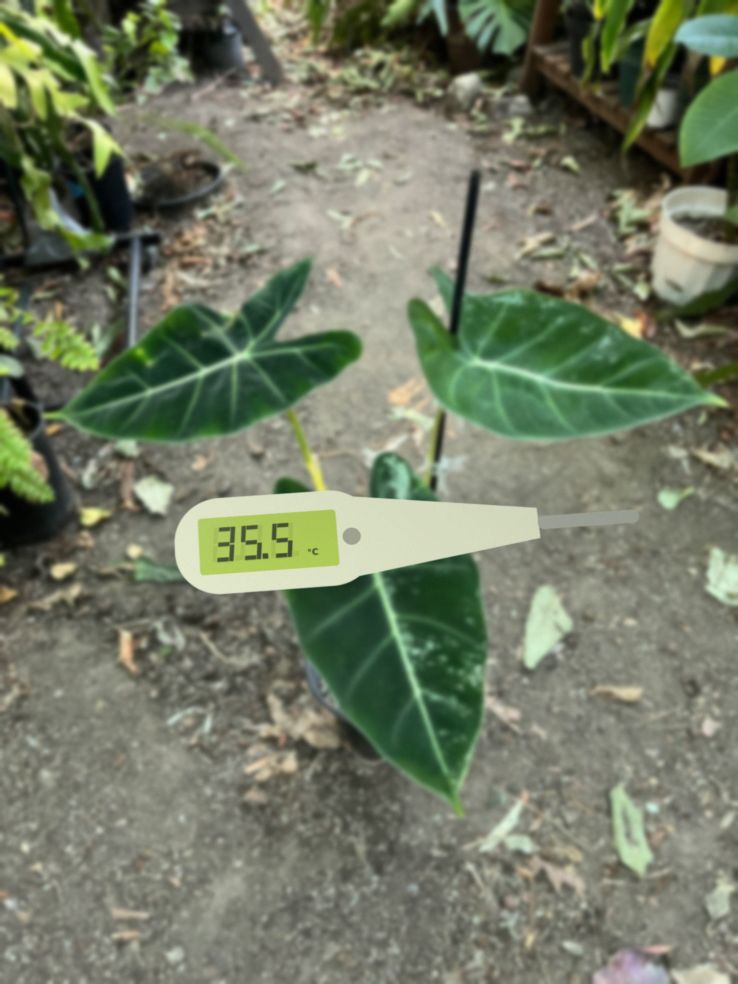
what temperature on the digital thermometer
35.5 °C
